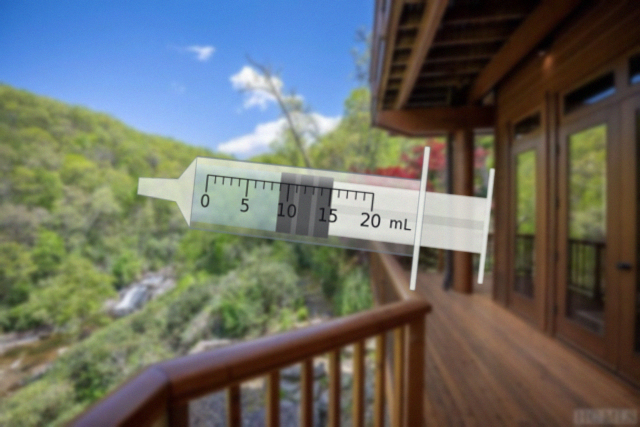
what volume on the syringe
9 mL
